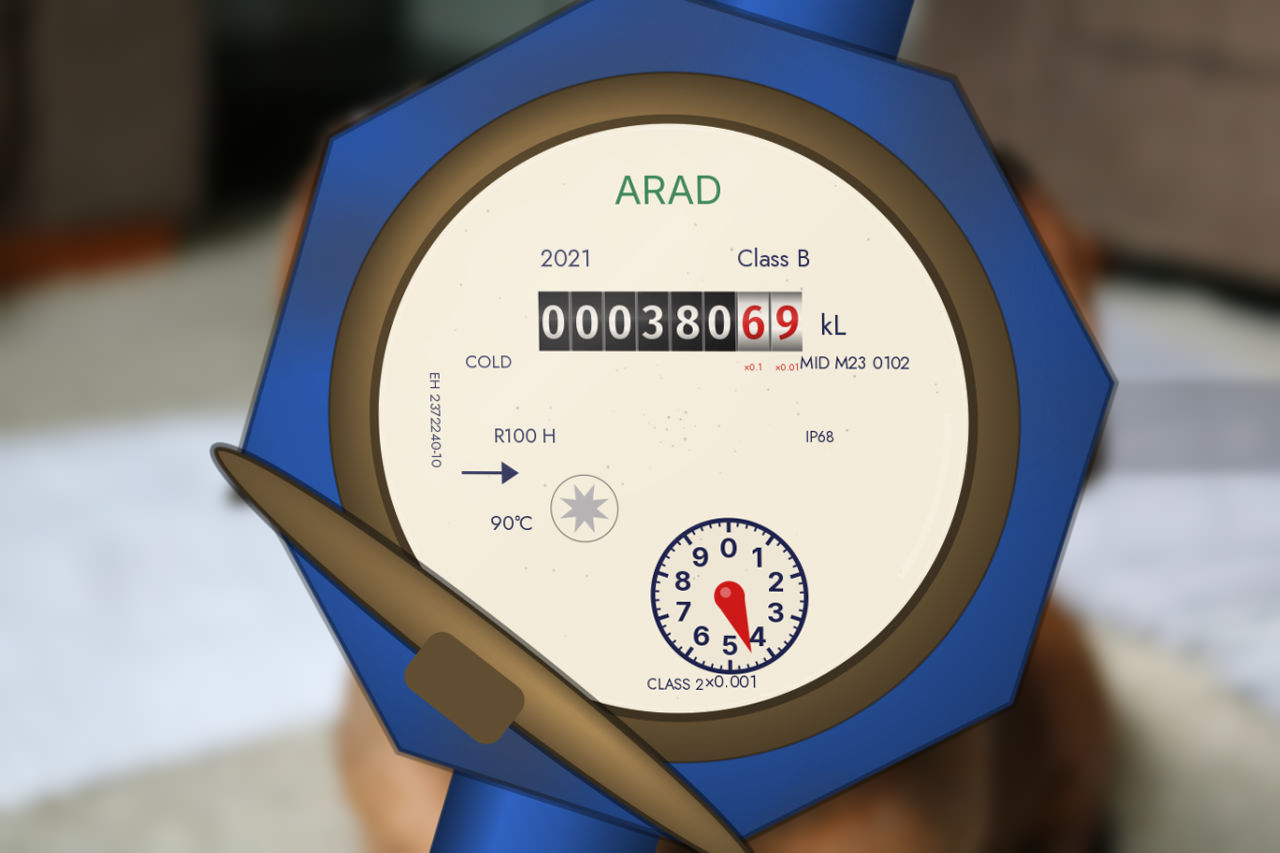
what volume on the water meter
380.694 kL
